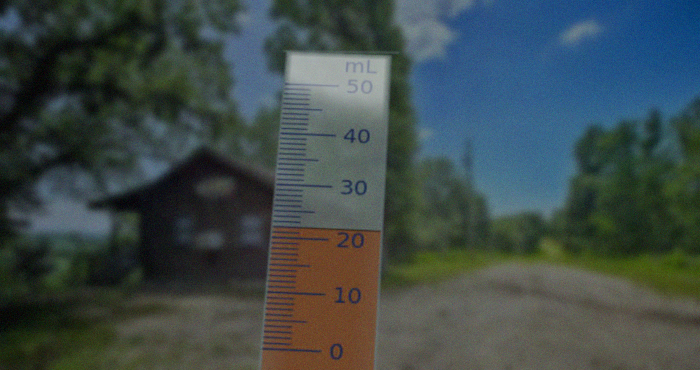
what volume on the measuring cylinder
22 mL
